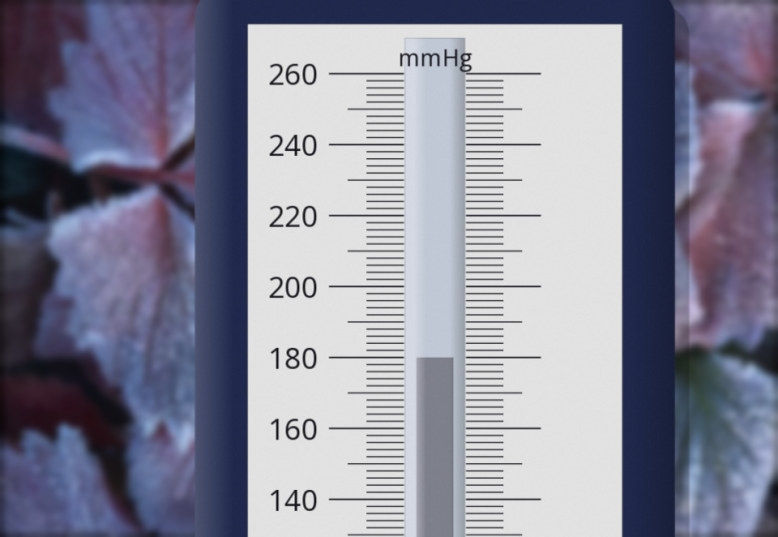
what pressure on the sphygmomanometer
180 mmHg
